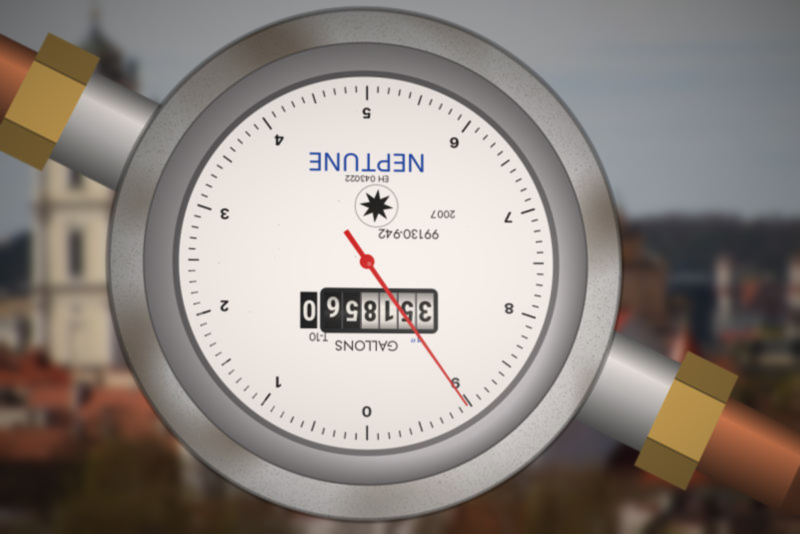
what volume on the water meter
3518559.0 gal
